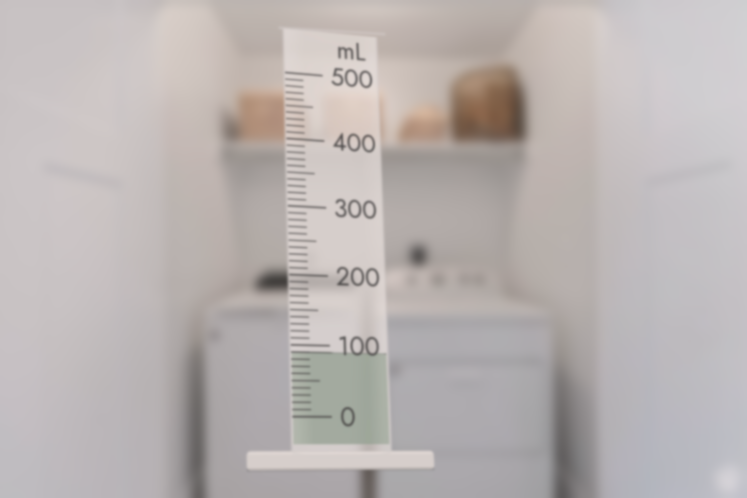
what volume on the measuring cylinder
90 mL
